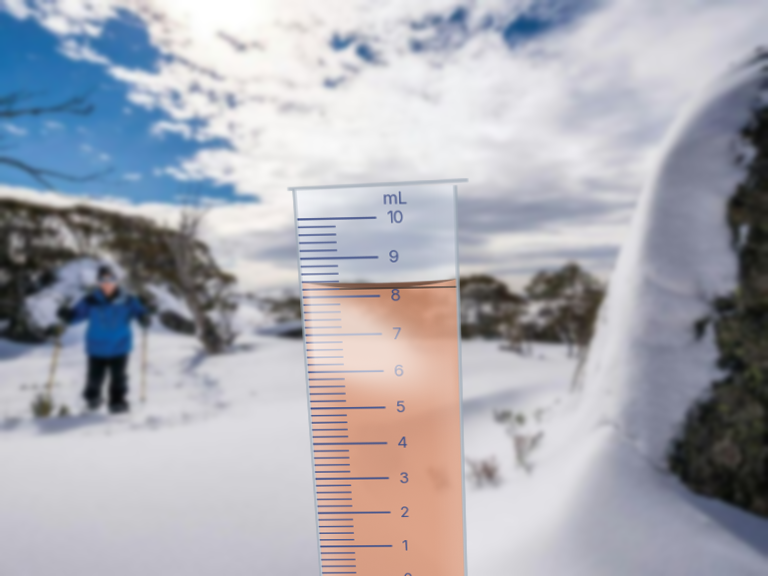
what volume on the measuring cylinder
8.2 mL
